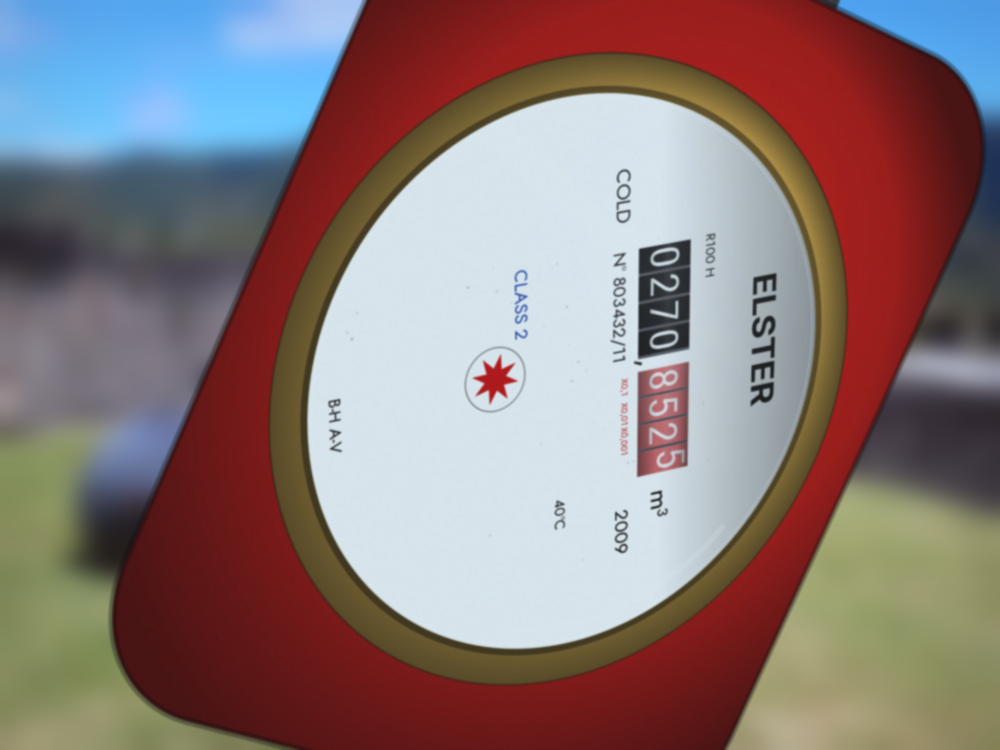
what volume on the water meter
270.8525 m³
